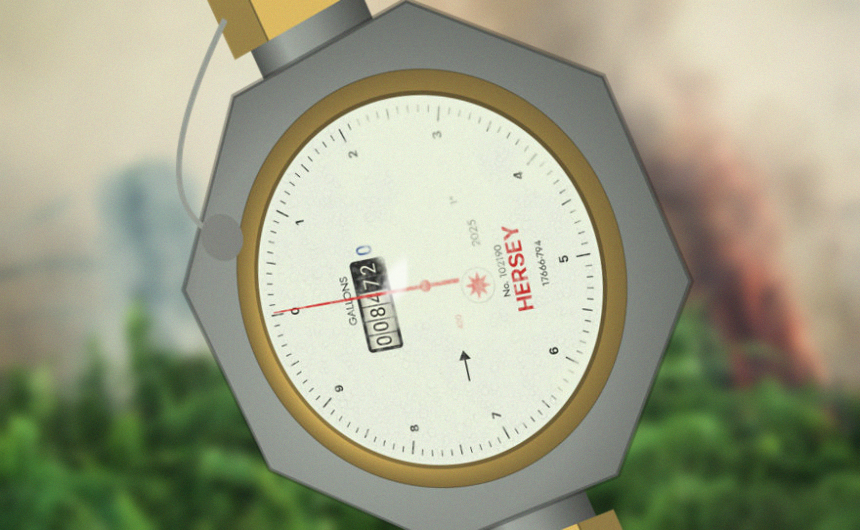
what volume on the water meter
84720.0 gal
